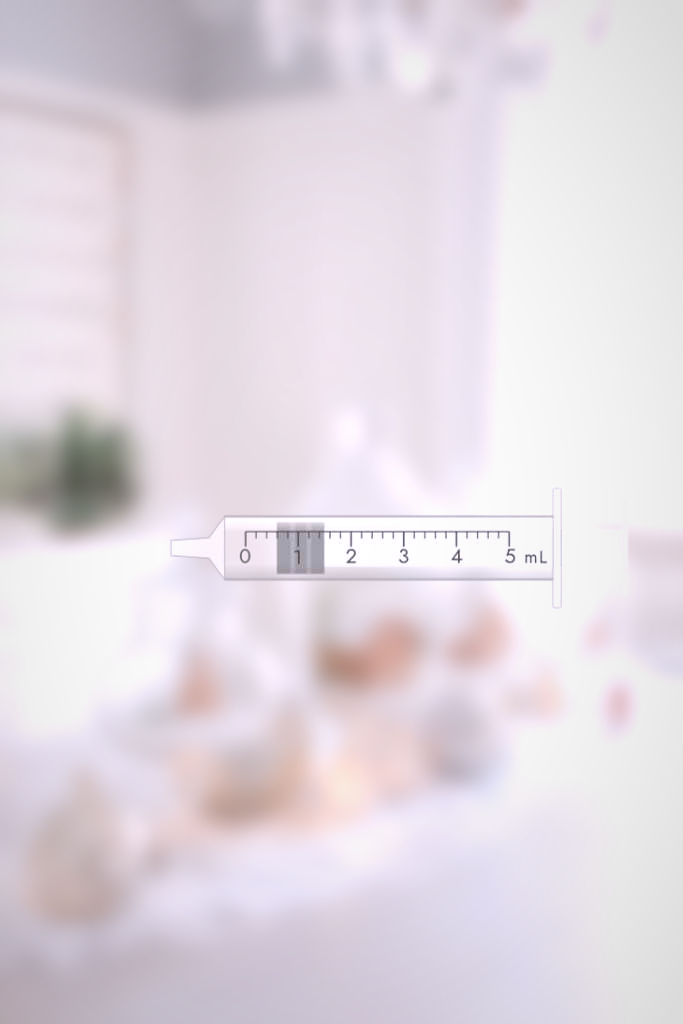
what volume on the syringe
0.6 mL
